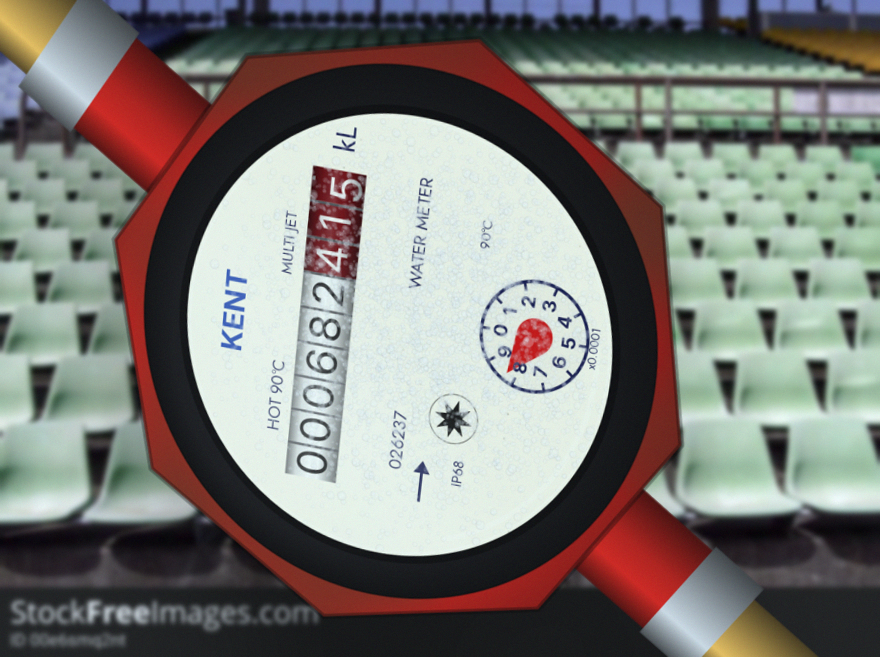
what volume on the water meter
682.4148 kL
